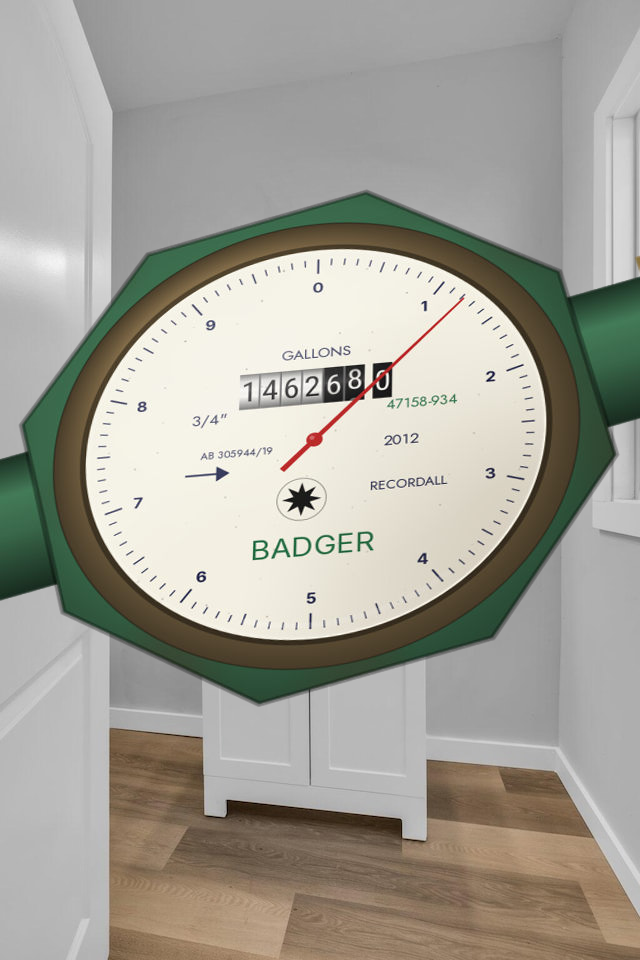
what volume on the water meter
1462681.2 gal
